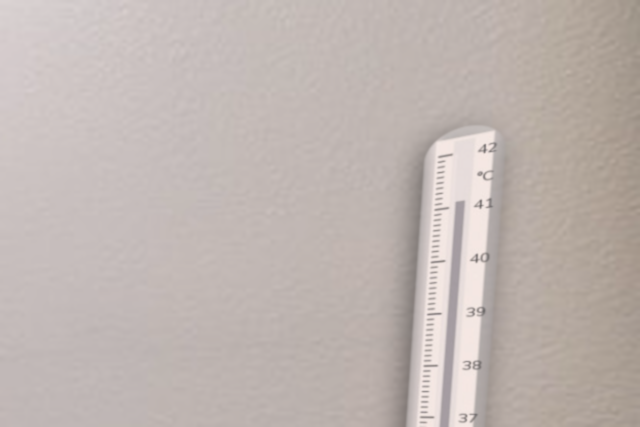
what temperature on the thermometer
41.1 °C
